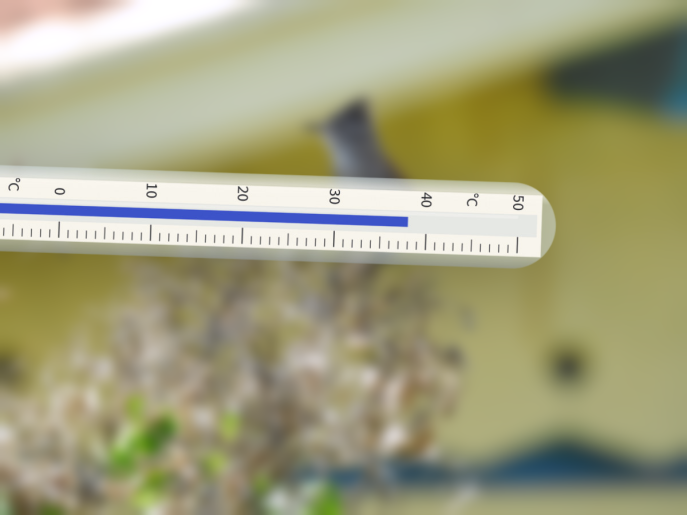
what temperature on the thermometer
38 °C
